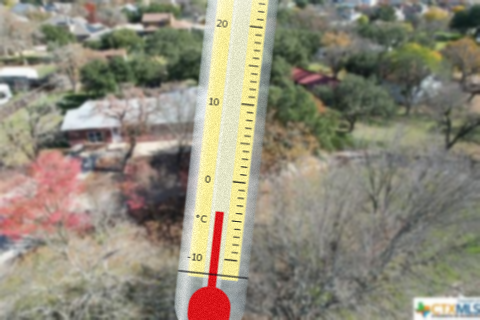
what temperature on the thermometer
-4 °C
